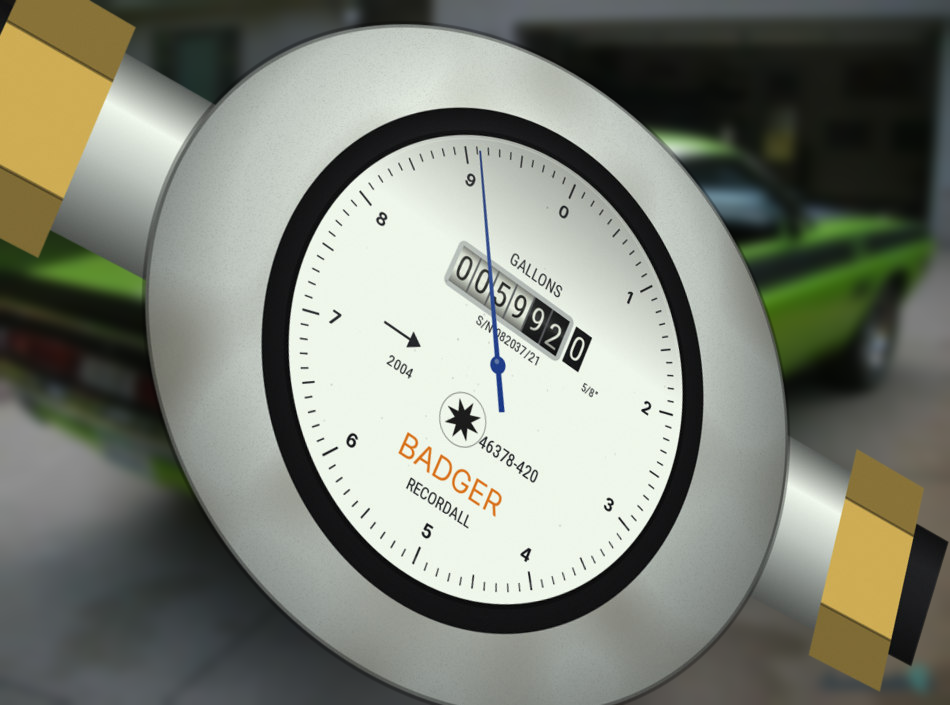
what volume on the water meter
59919.1 gal
